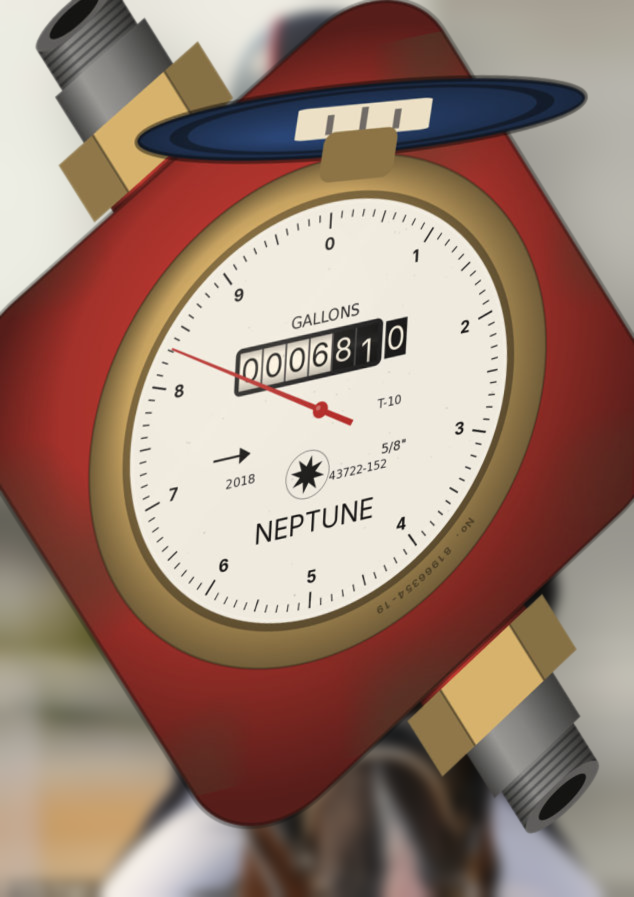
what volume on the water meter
6808.3 gal
